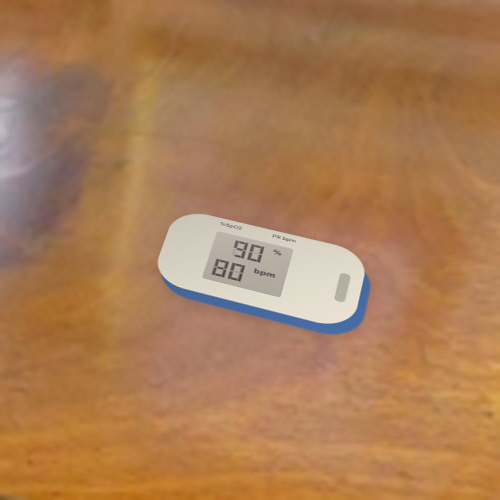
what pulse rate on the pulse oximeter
80 bpm
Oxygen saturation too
90 %
